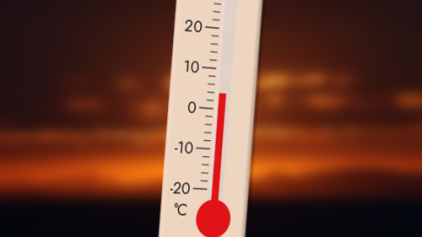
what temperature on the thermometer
4 °C
